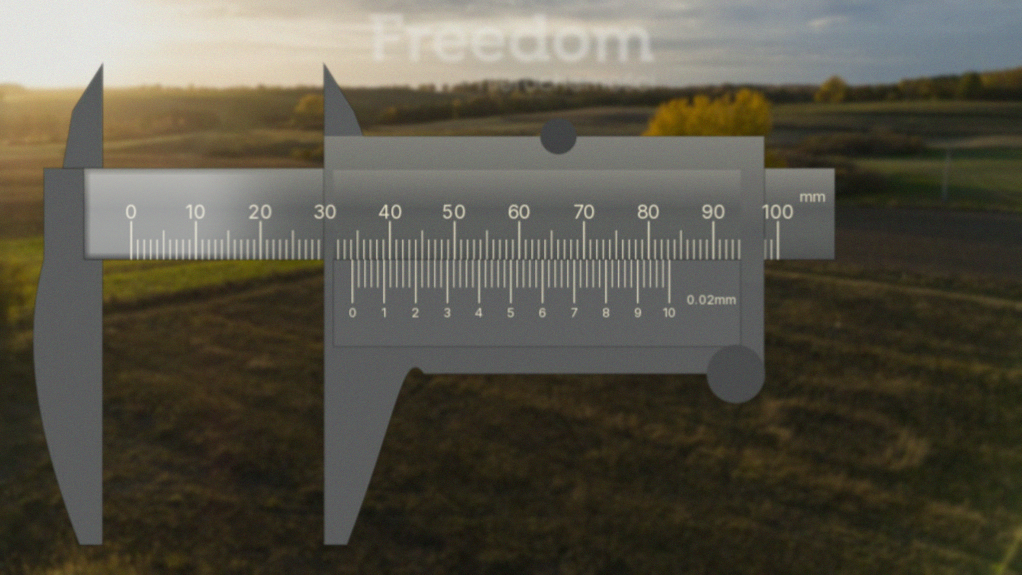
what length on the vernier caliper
34.2 mm
